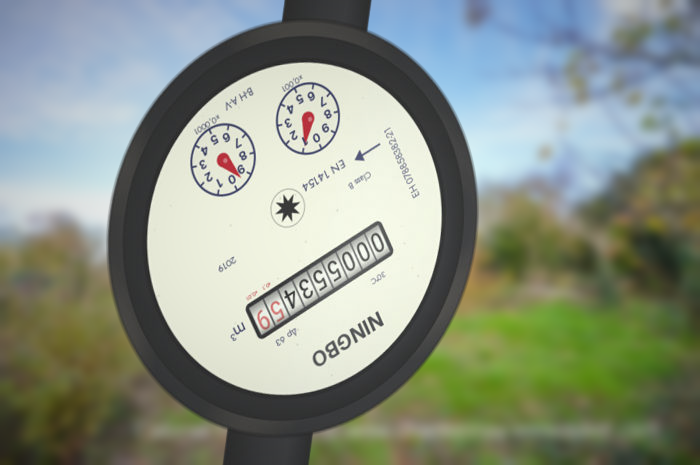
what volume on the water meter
5534.5909 m³
